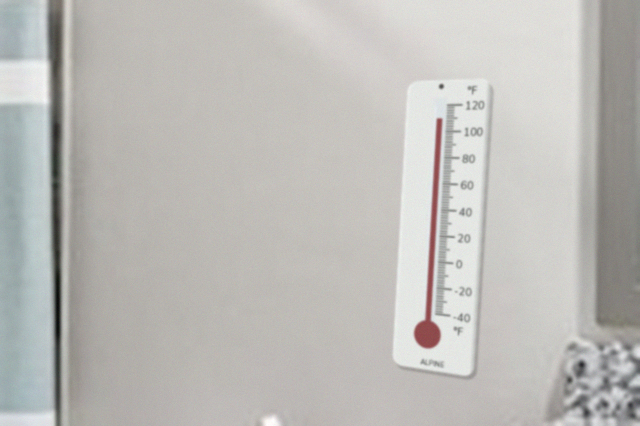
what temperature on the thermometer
110 °F
